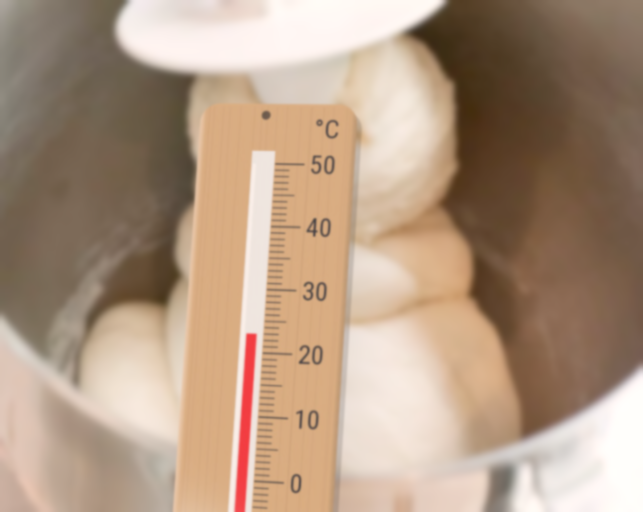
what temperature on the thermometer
23 °C
